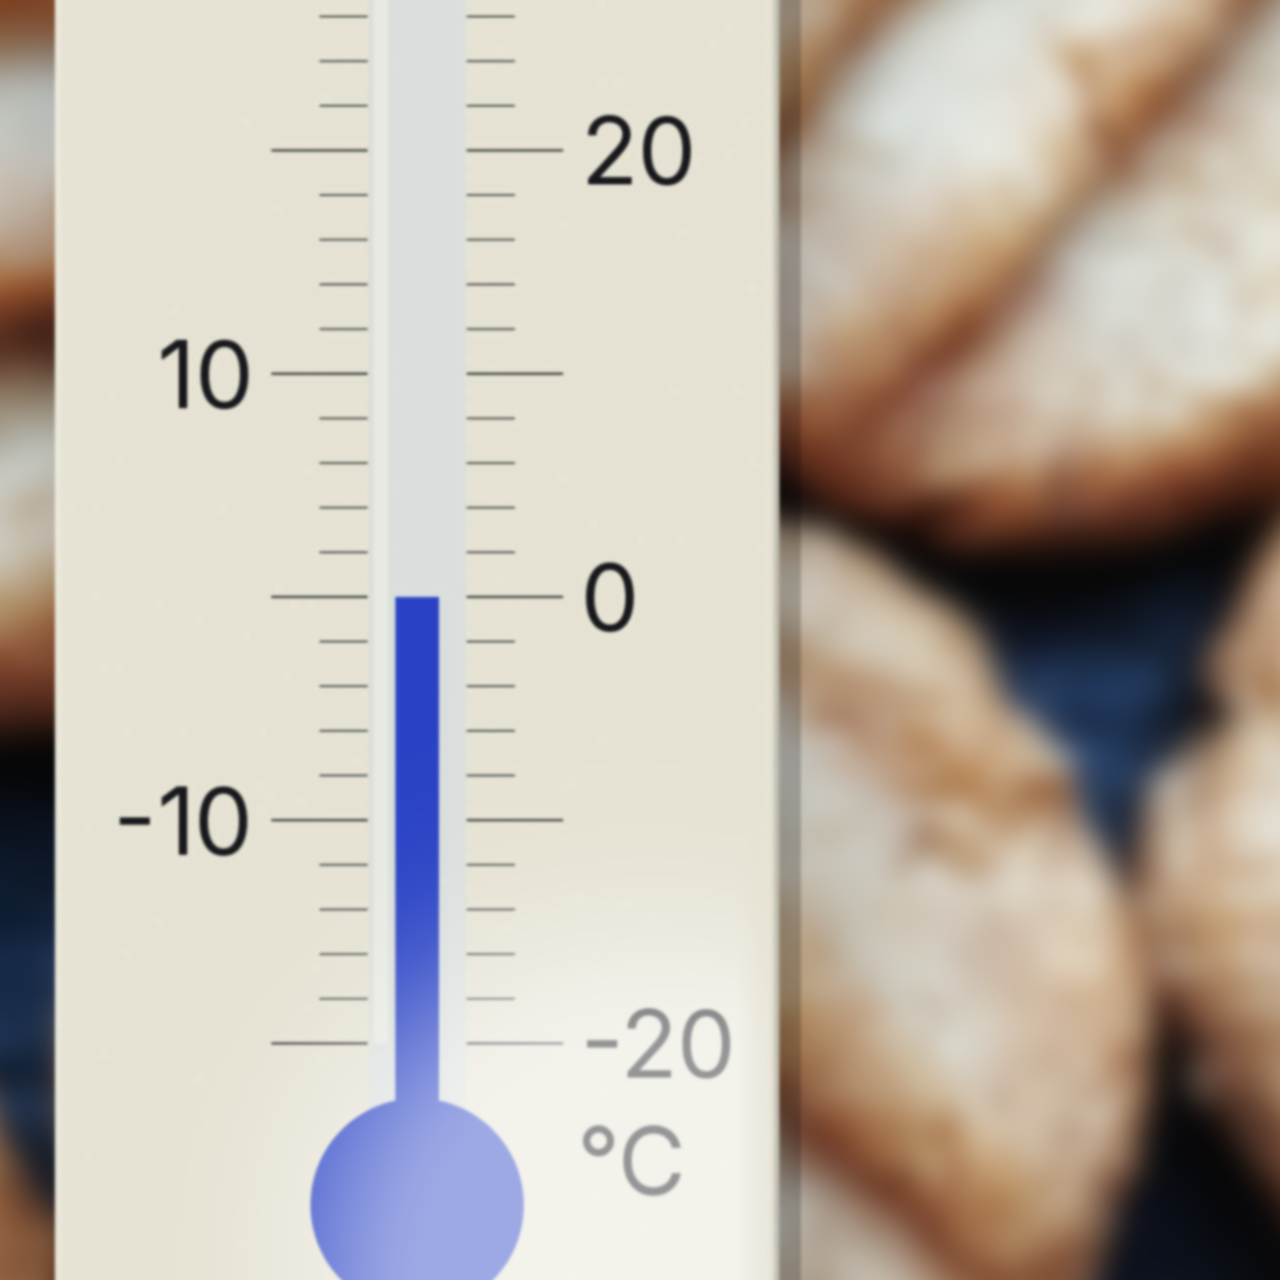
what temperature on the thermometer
0 °C
